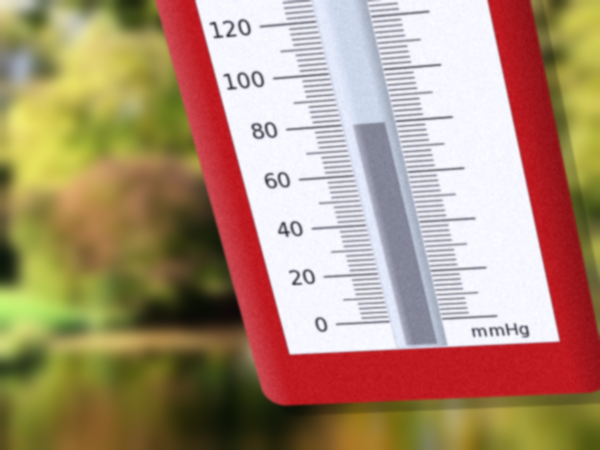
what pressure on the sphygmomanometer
80 mmHg
